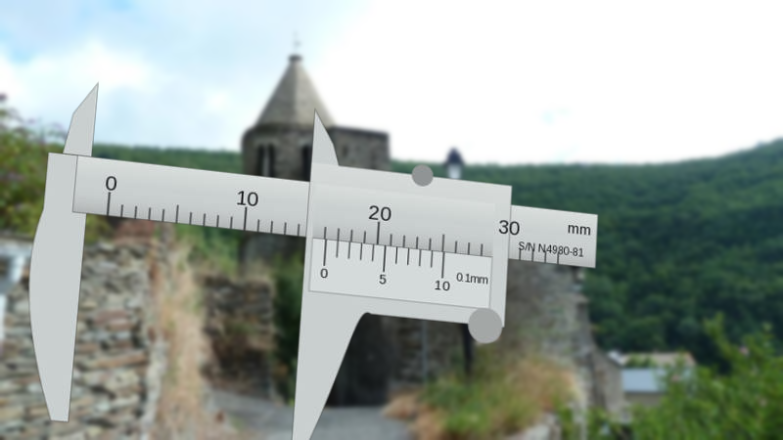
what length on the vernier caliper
16.1 mm
